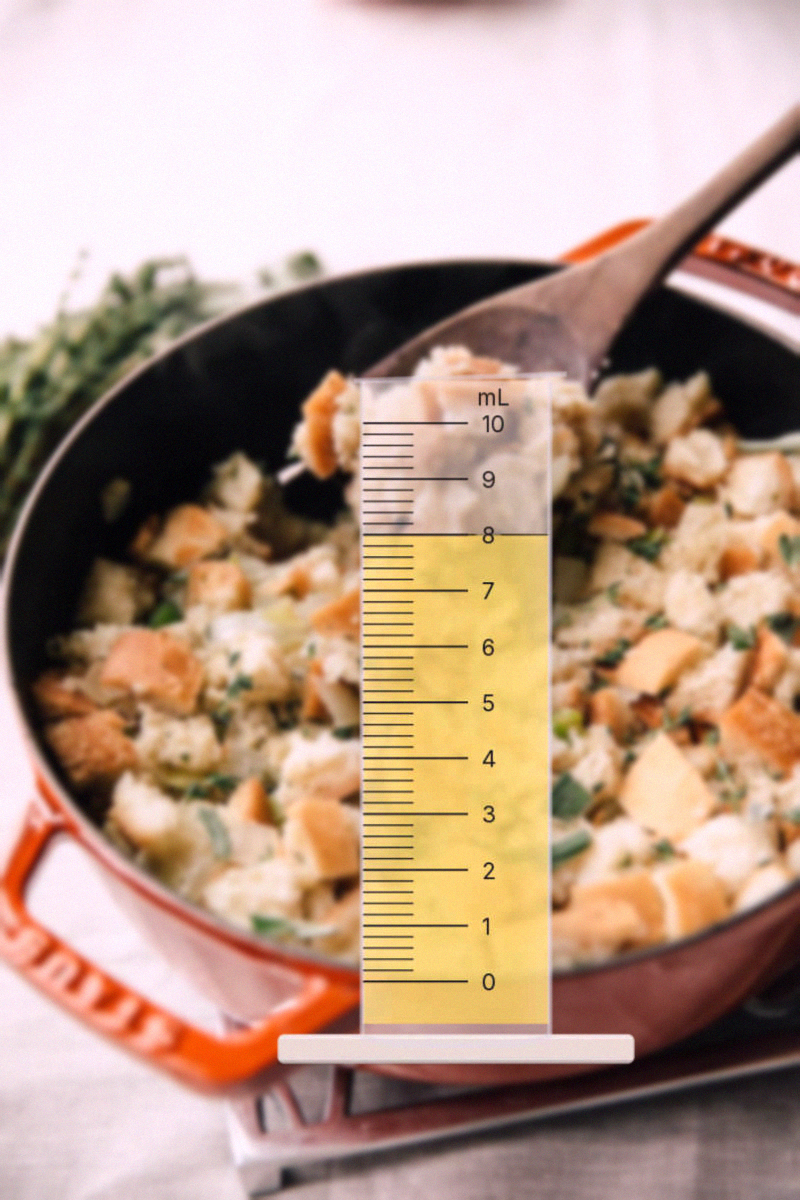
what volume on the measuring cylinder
8 mL
